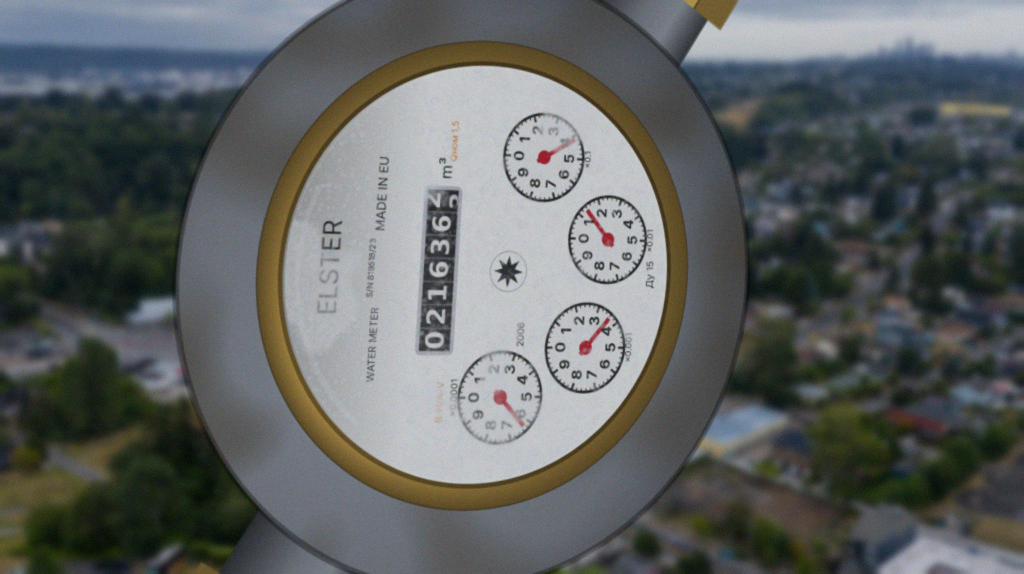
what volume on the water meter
216362.4136 m³
